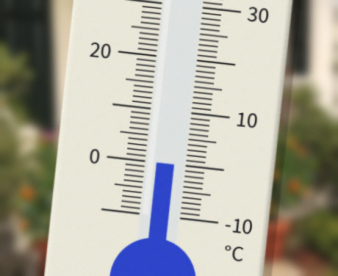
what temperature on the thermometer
0 °C
